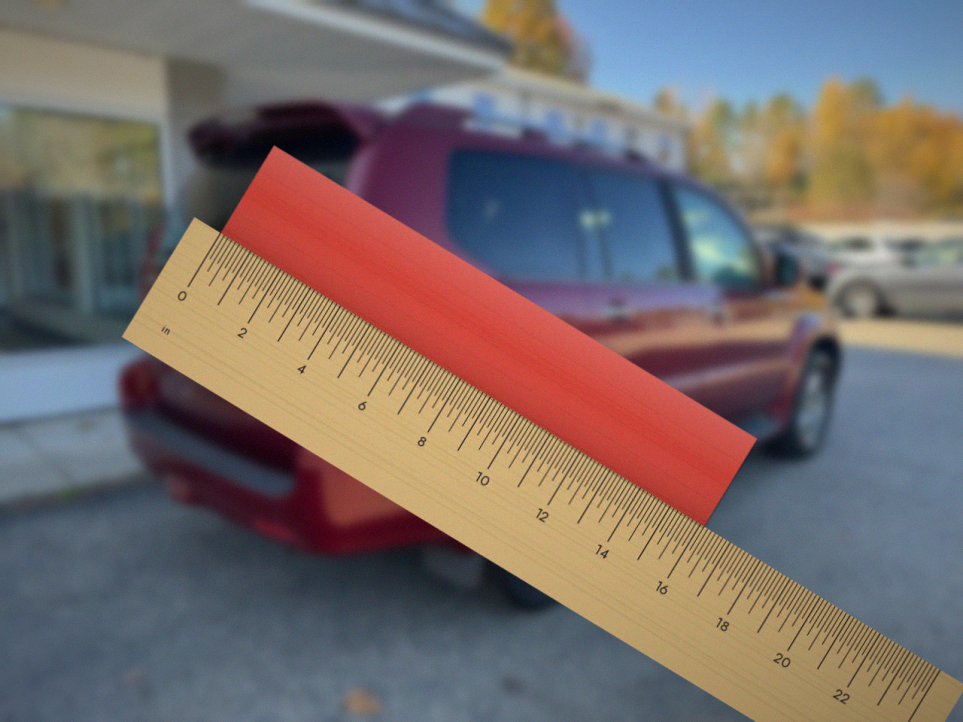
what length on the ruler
16.125 in
